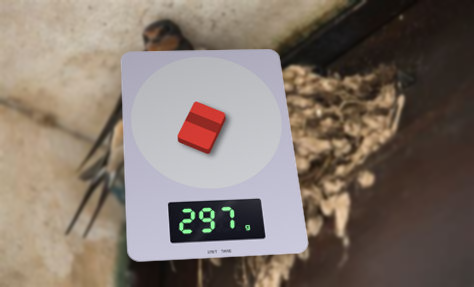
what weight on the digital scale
297 g
